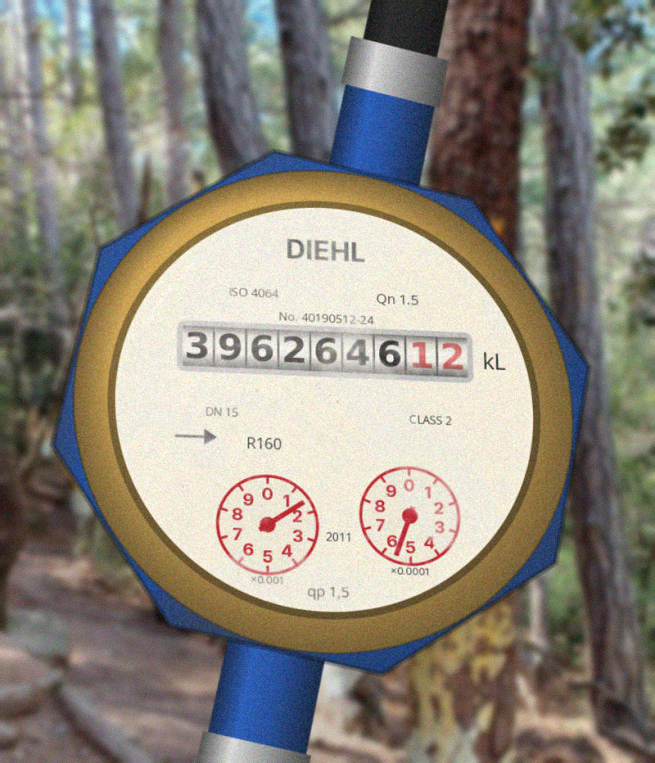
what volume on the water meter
3962646.1215 kL
